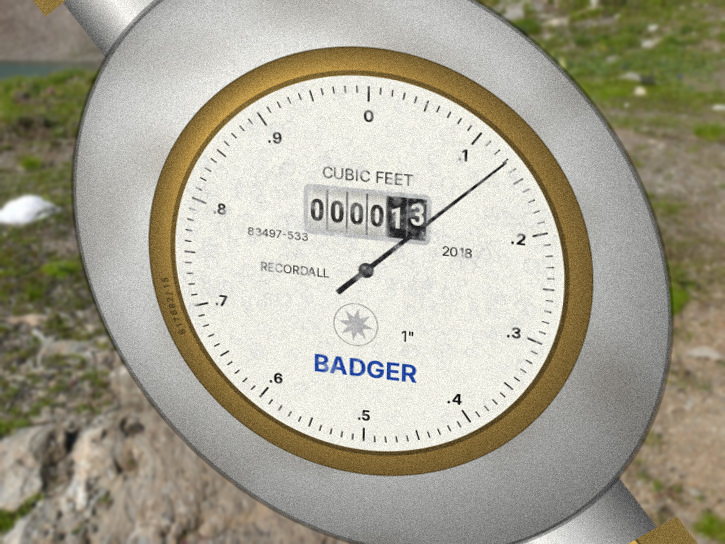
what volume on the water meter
13.13 ft³
